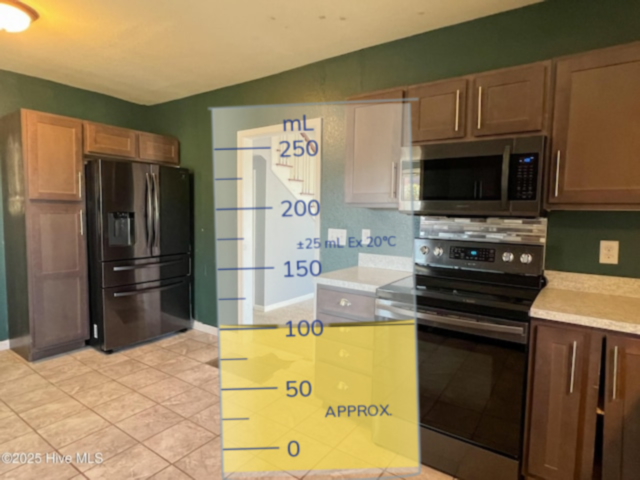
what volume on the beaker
100 mL
